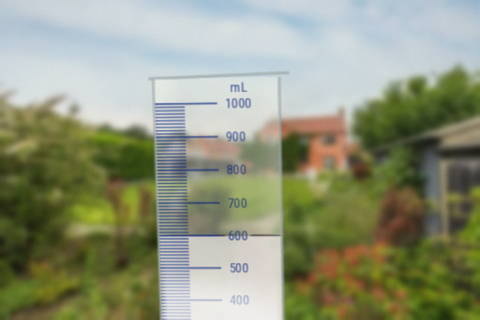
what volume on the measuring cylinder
600 mL
